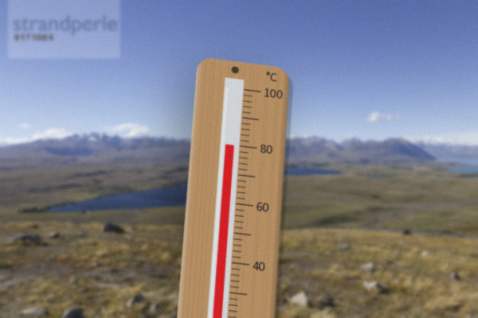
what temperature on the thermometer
80 °C
